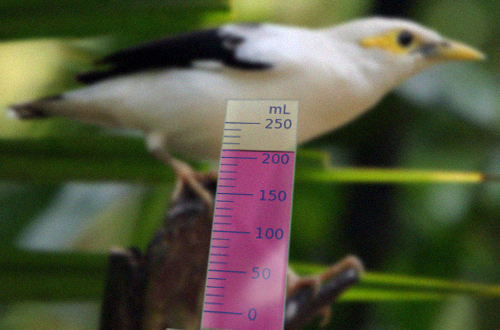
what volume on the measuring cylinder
210 mL
